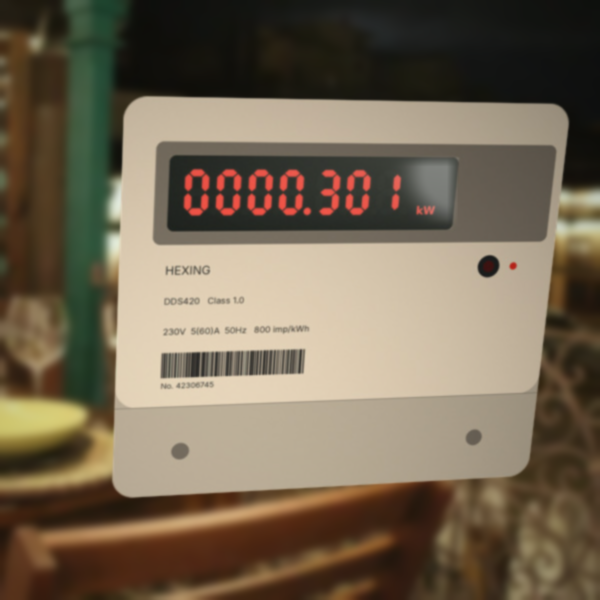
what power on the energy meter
0.301 kW
